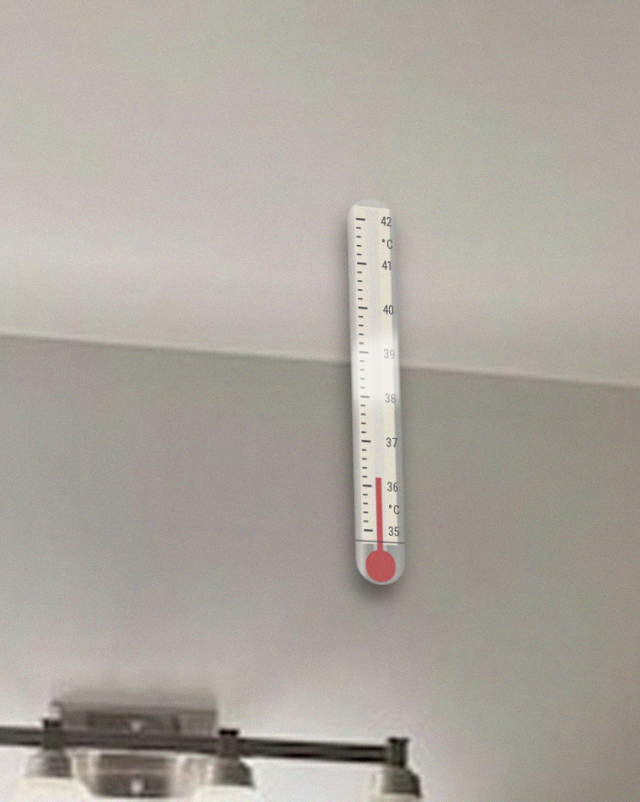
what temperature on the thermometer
36.2 °C
